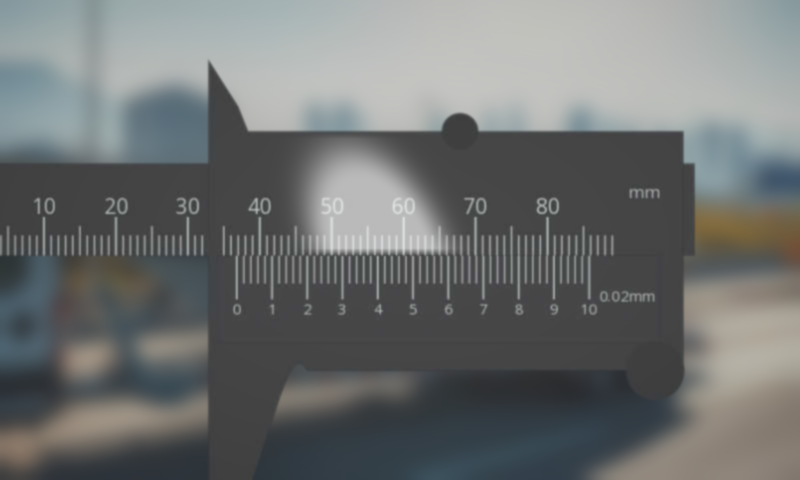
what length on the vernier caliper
36.8 mm
